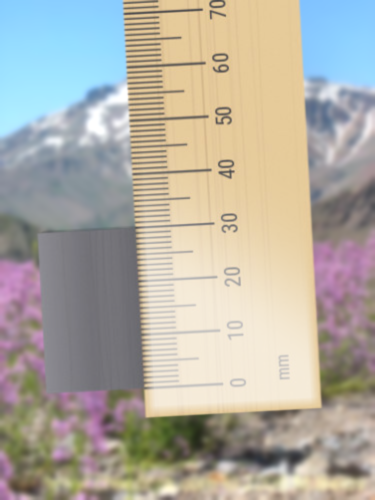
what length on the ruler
30 mm
